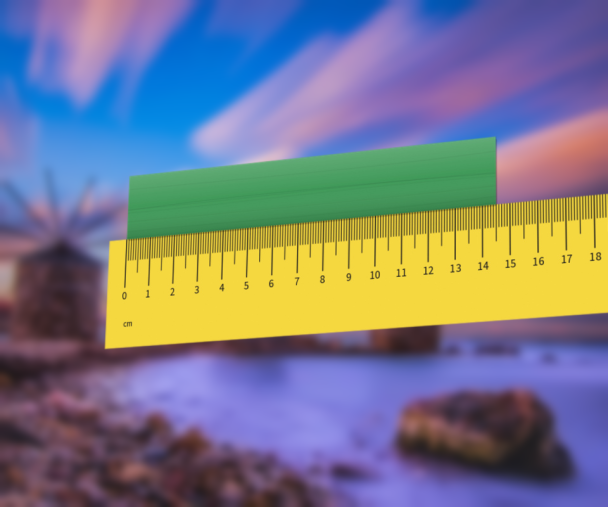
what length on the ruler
14.5 cm
